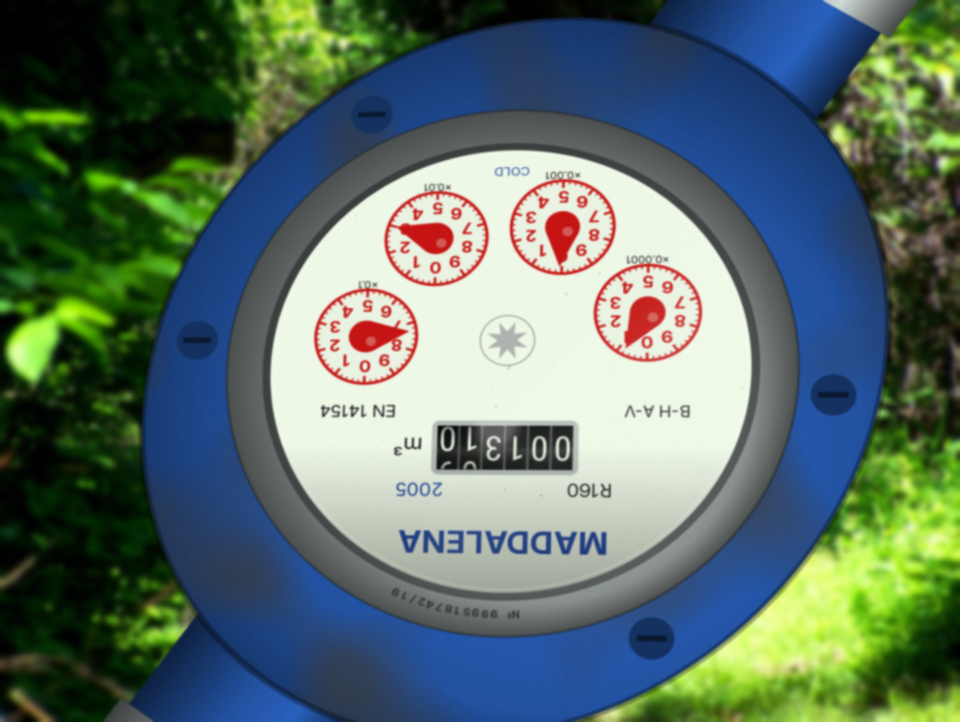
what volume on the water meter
1309.7300 m³
